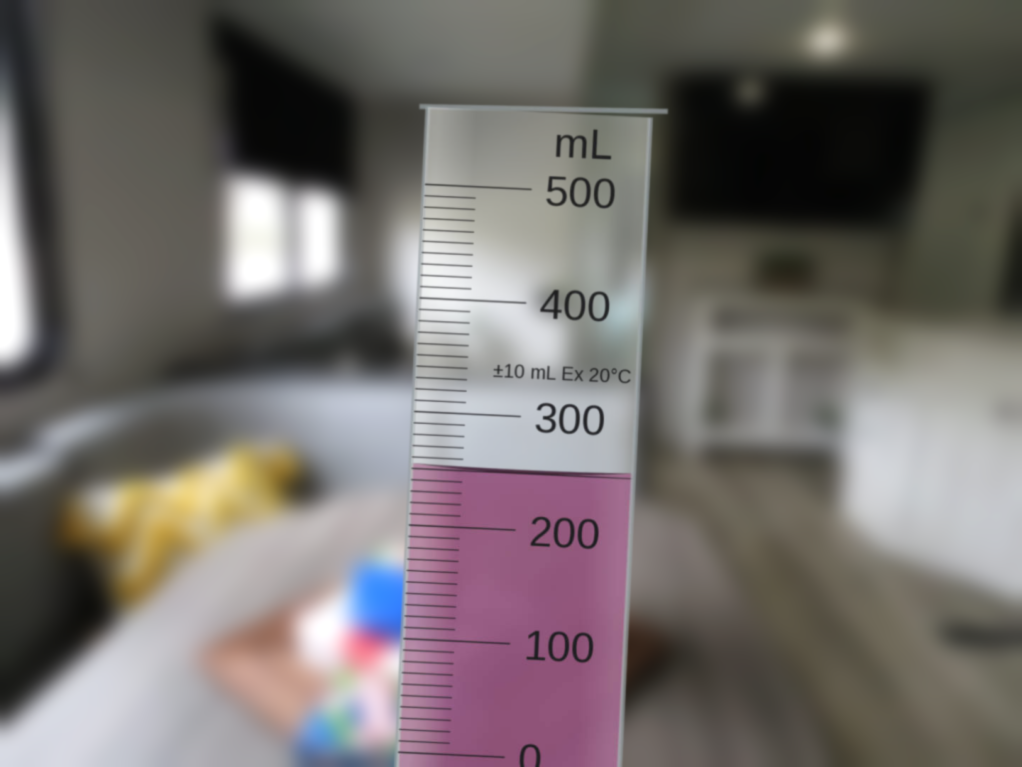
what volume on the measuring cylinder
250 mL
